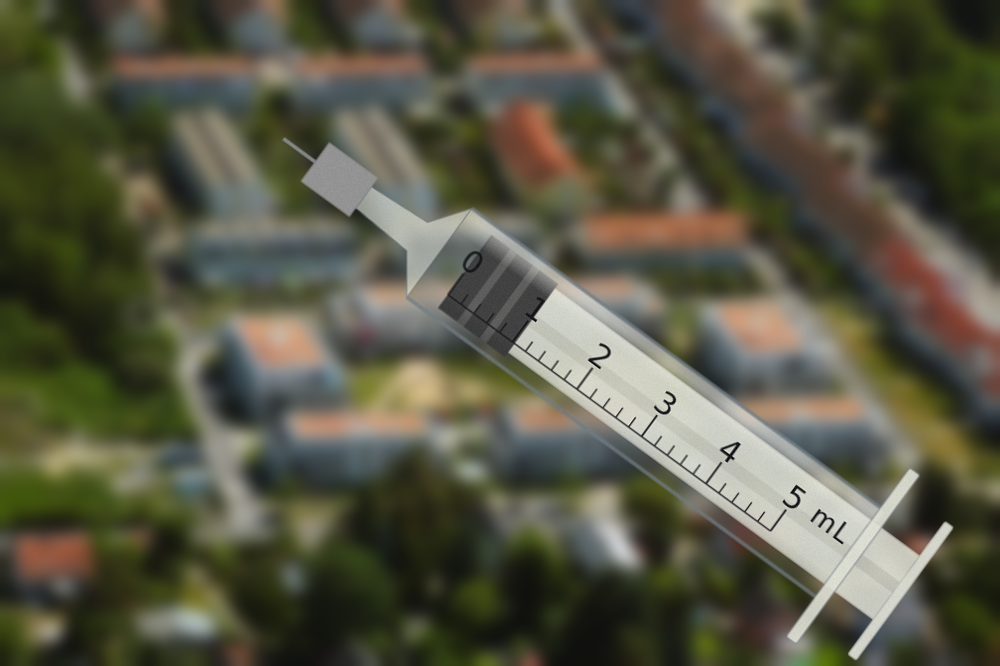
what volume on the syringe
0 mL
